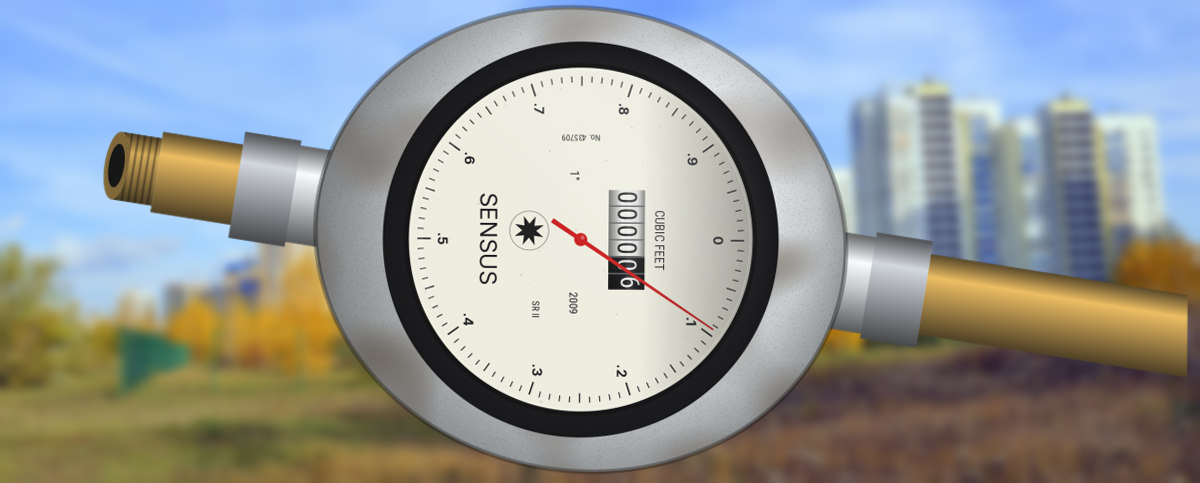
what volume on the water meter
6.09 ft³
